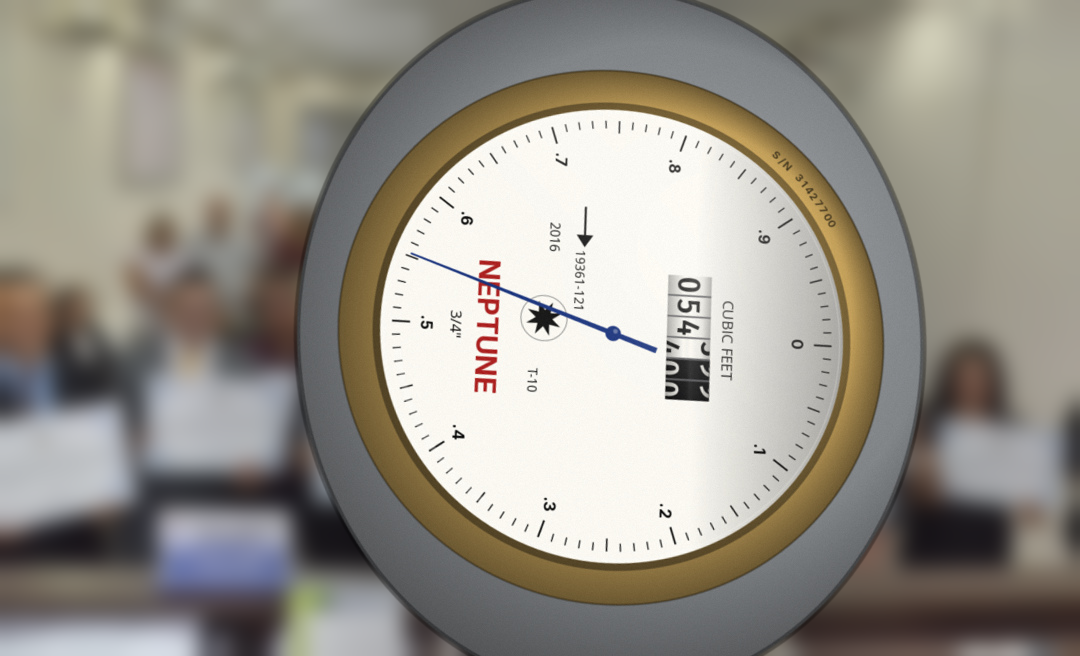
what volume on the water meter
54399.55 ft³
